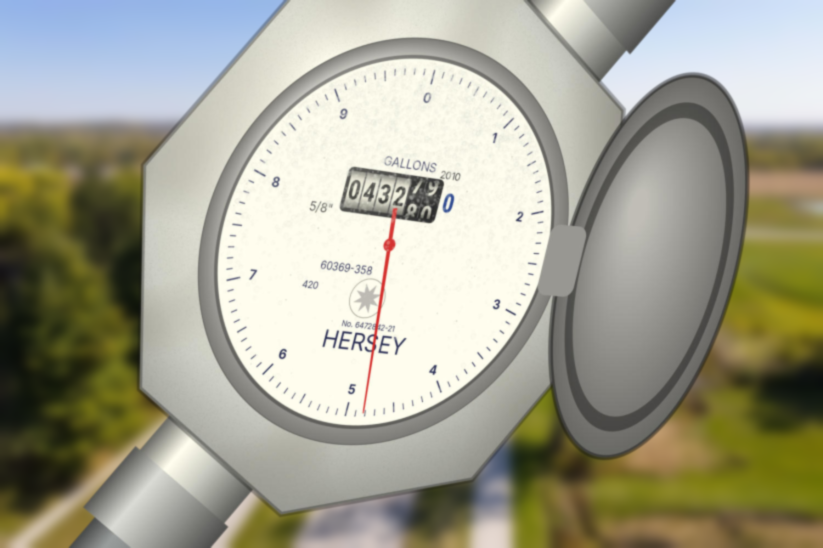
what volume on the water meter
432794.8 gal
